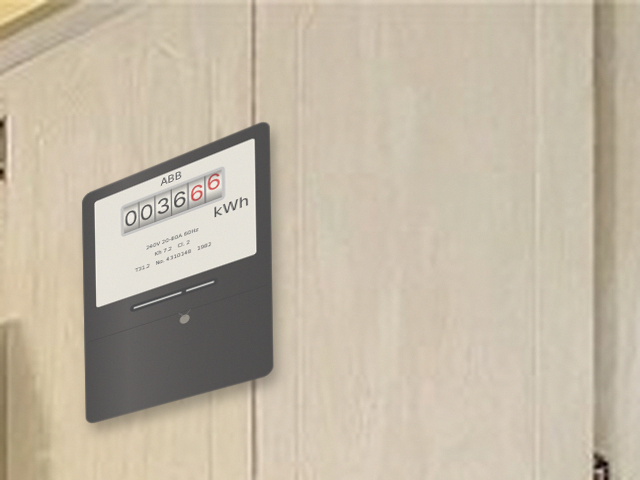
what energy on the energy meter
36.66 kWh
